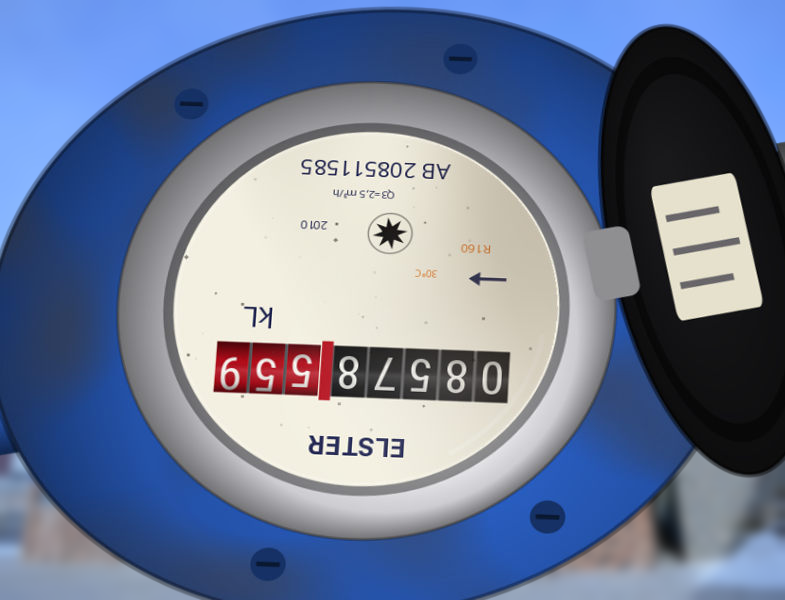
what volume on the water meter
8578.559 kL
